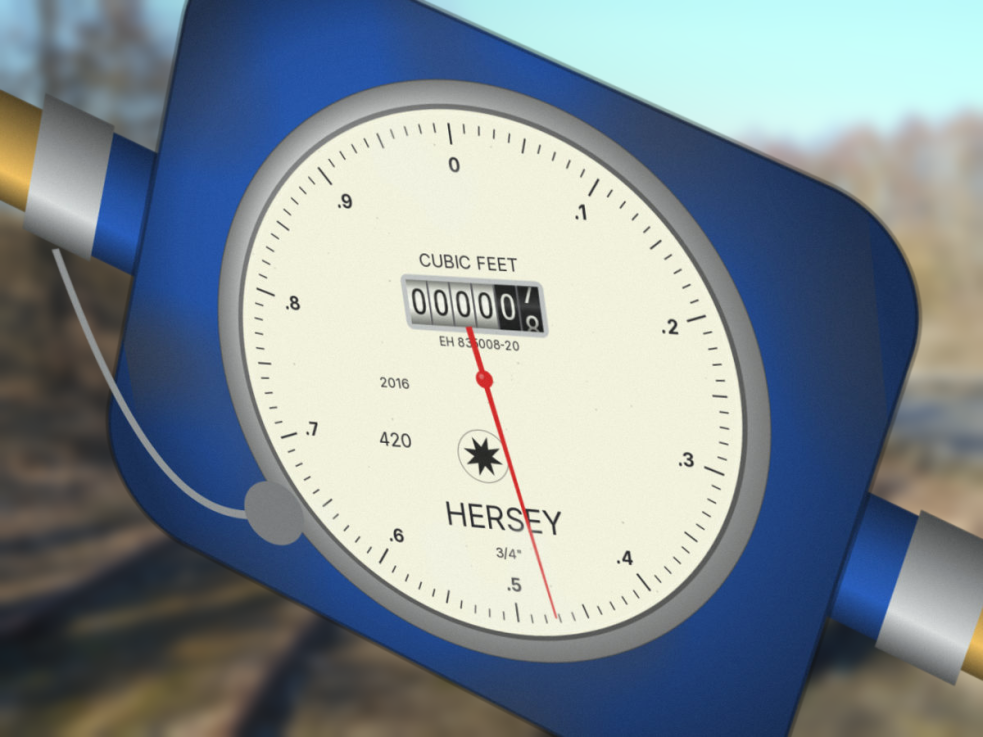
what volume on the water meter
7.47 ft³
